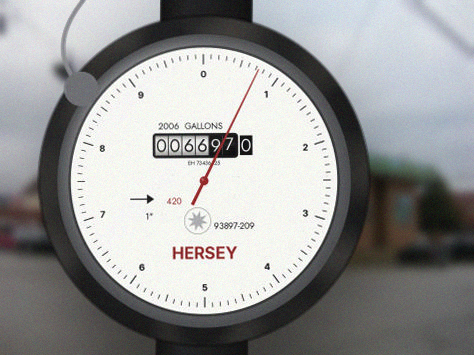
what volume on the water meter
66970.7 gal
